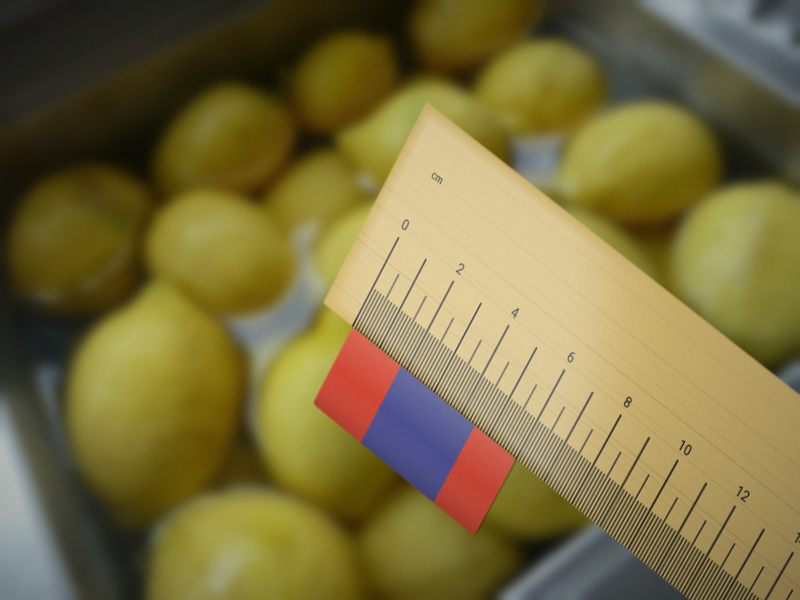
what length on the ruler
6 cm
